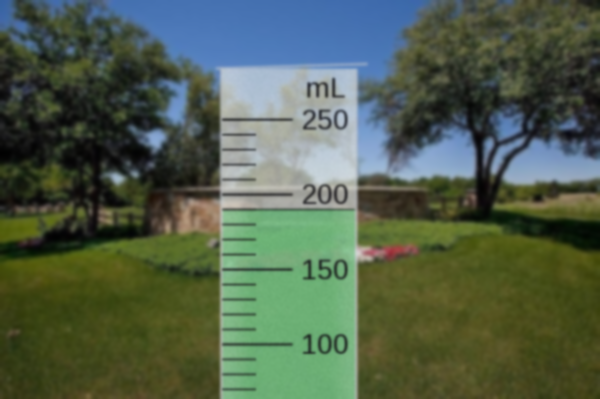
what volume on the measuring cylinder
190 mL
